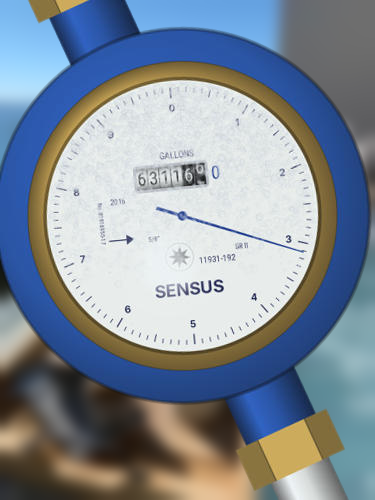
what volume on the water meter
6311663.1 gal
